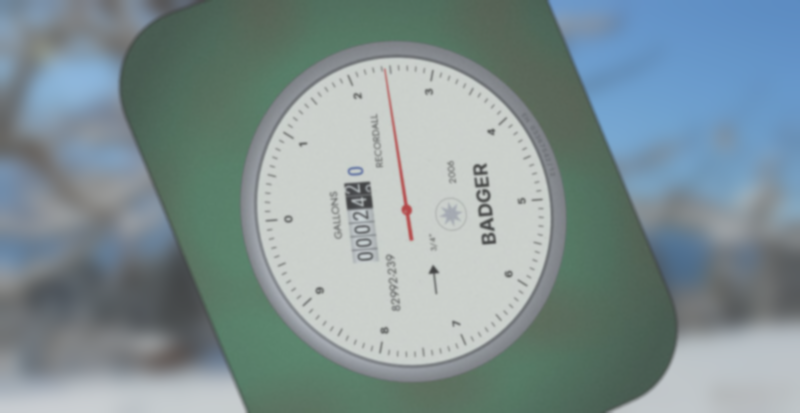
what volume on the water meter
2422.4 gal
